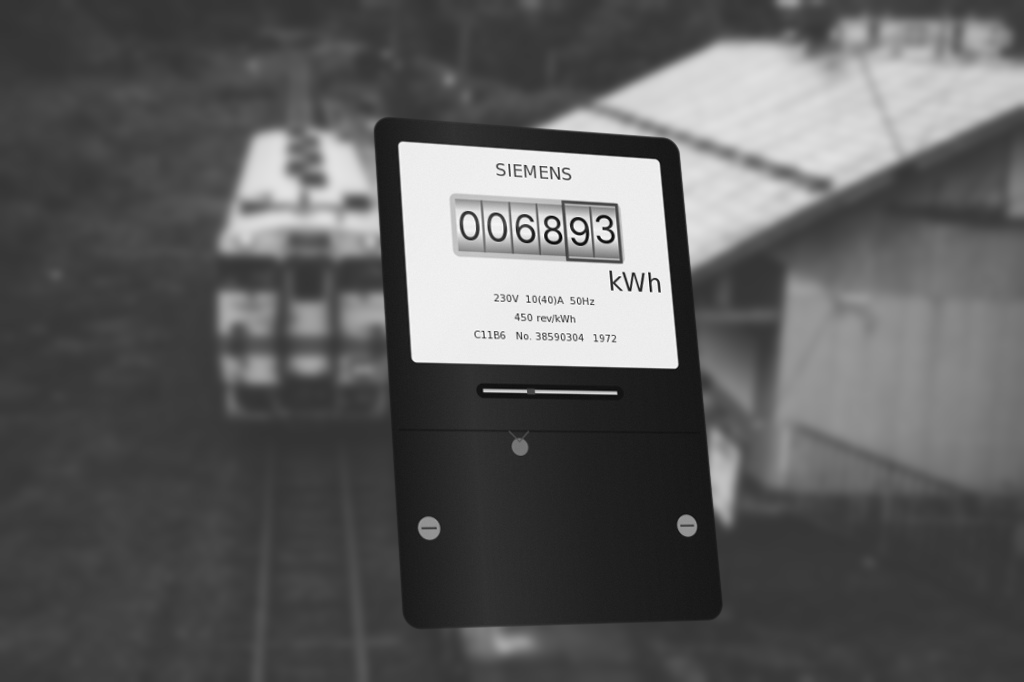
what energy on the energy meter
68.93 kWh
